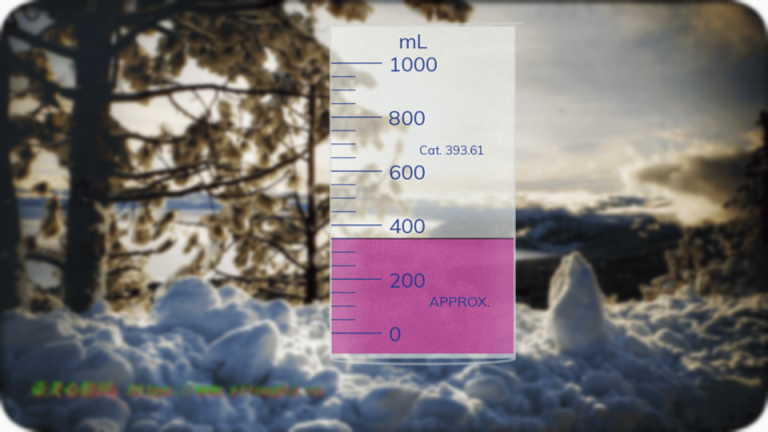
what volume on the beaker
350 mL
